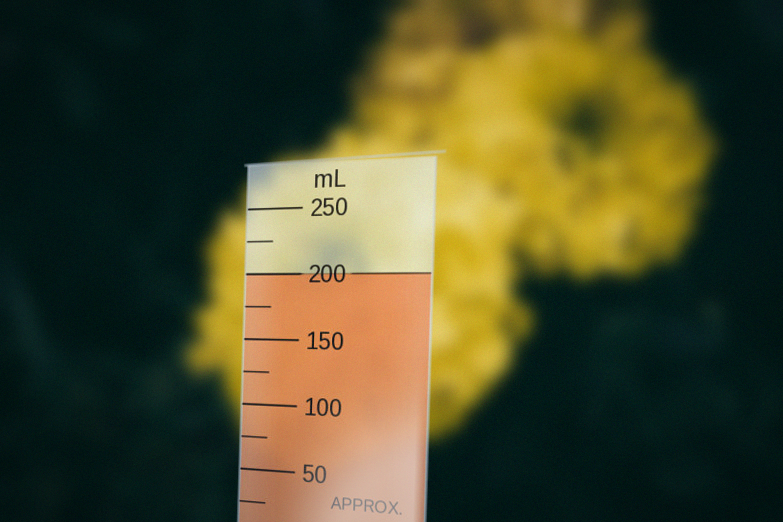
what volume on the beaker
200 mL
